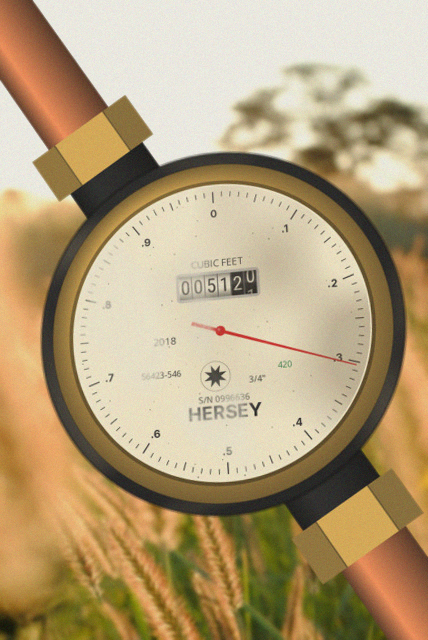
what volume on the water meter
5120.30 ft³
